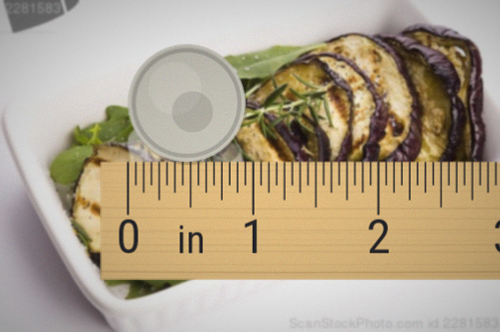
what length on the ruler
0.9375 in
